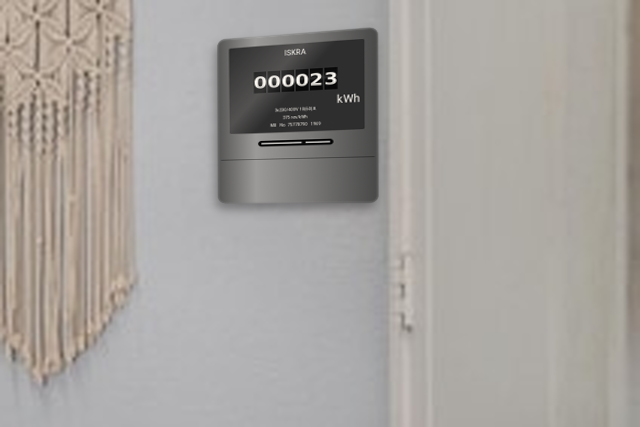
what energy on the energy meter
23 kWh
